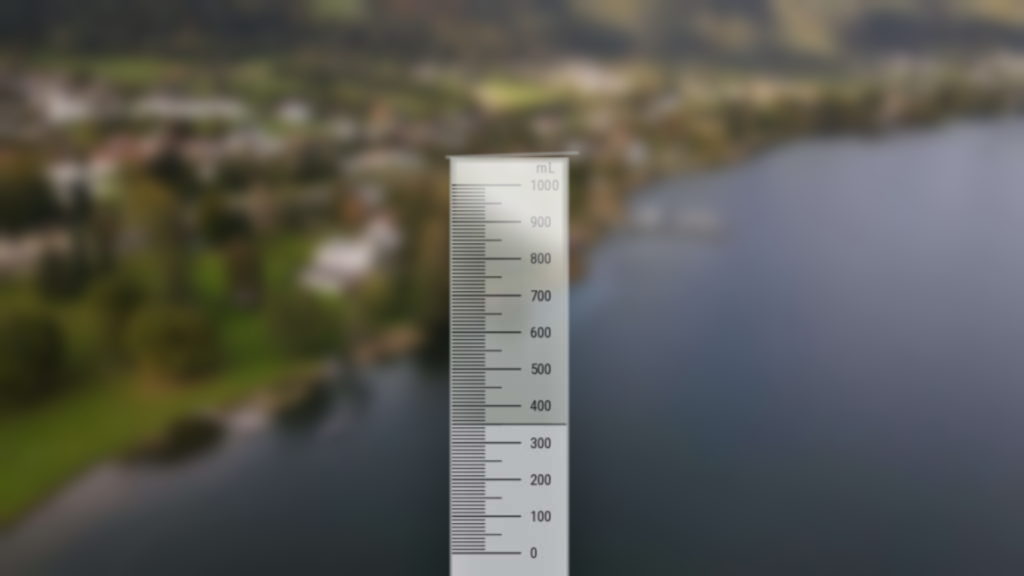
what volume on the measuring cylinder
350 mL
